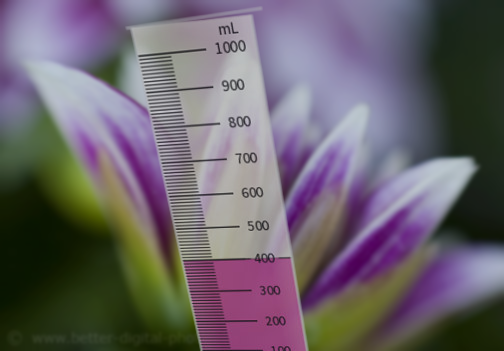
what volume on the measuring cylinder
400 mL
